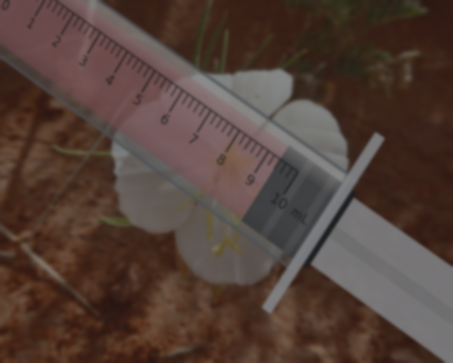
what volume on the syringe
9.4 mL
